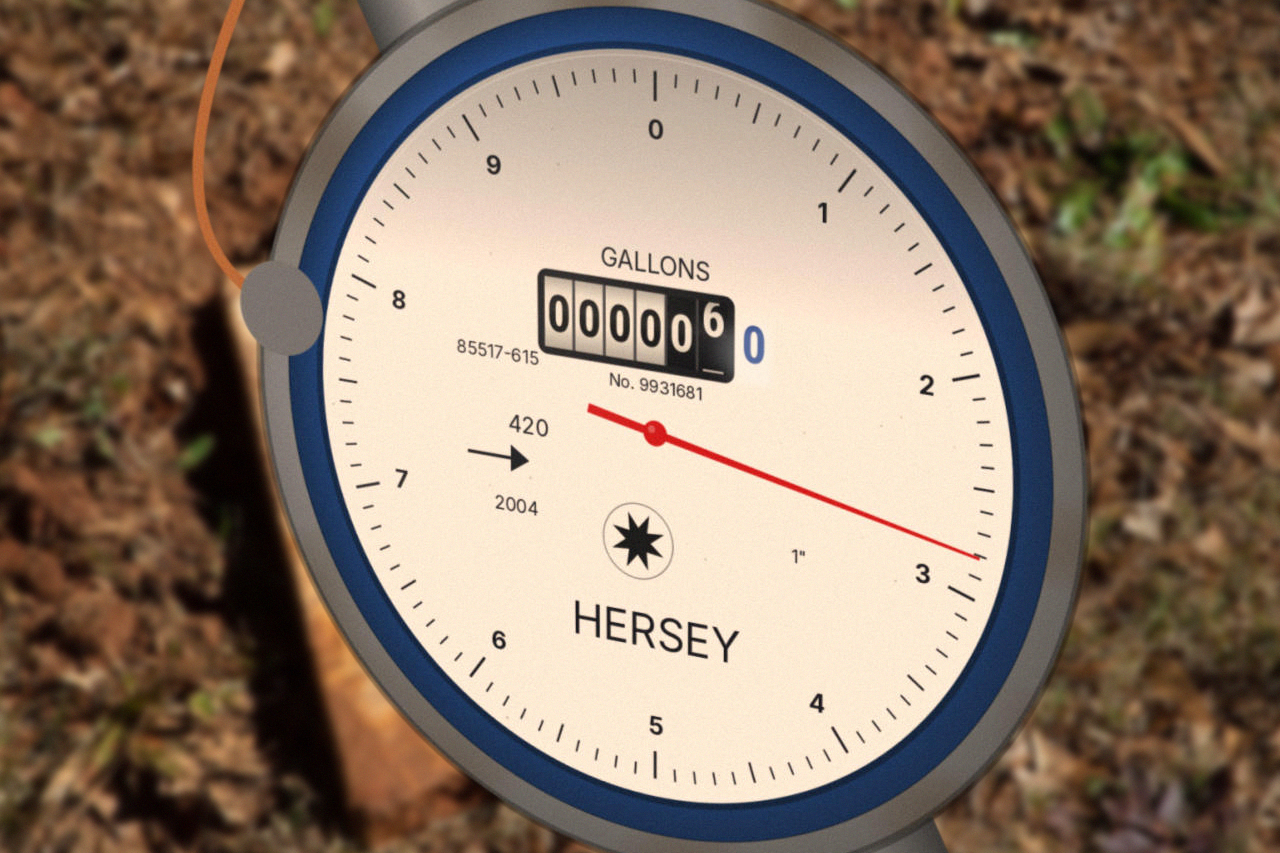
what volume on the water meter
62.8 gal
